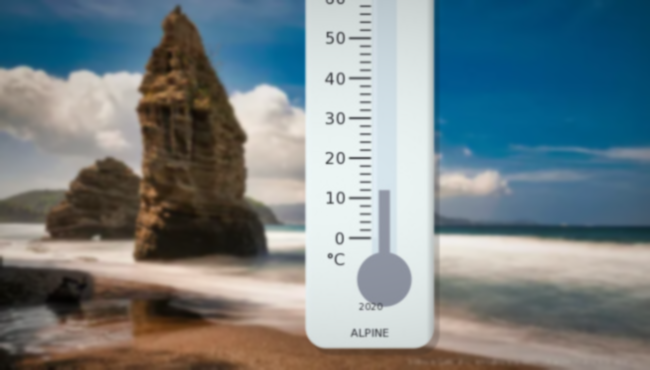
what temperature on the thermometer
12 °C
